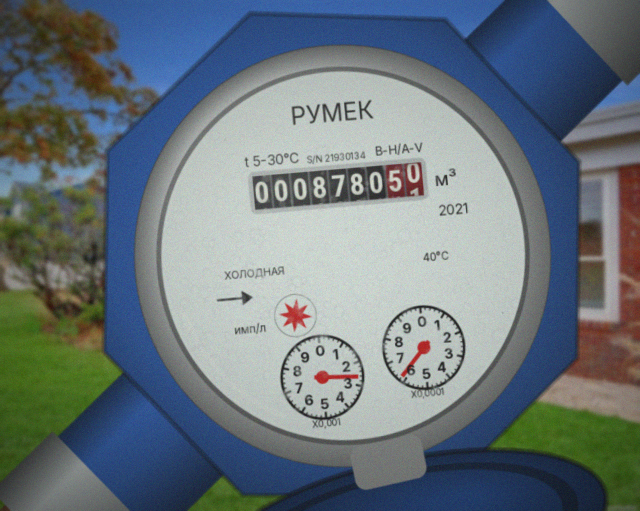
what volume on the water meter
8780.5026 m³
